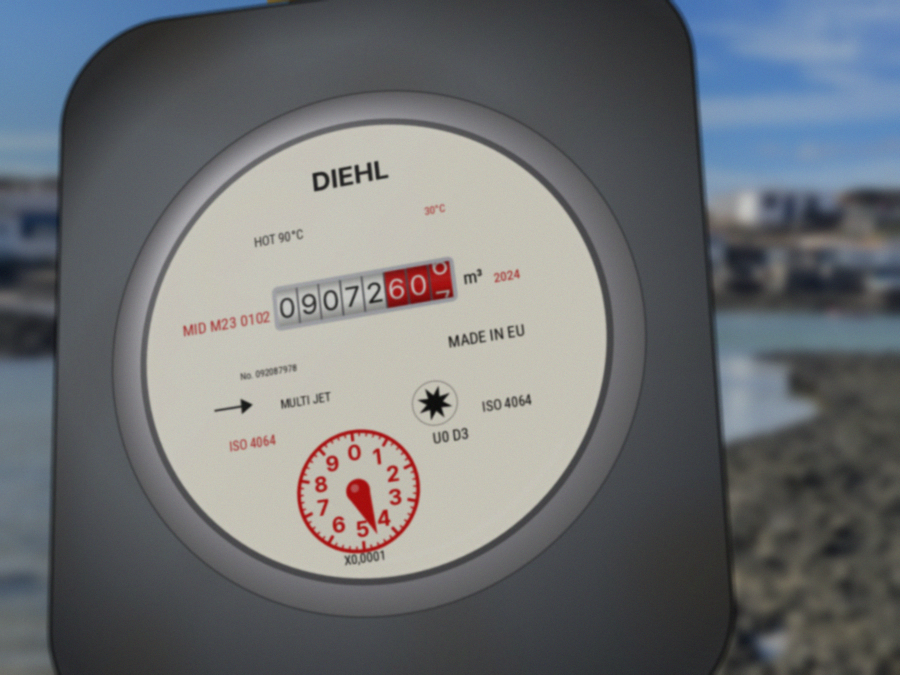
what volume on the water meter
9072.6064 m³
